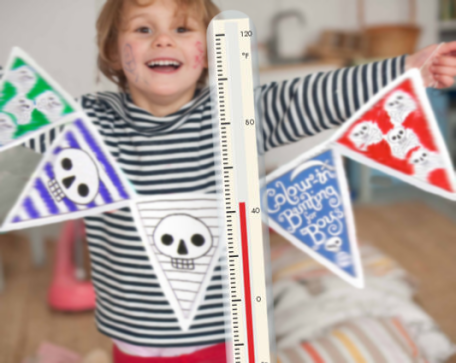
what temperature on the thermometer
44 °F
